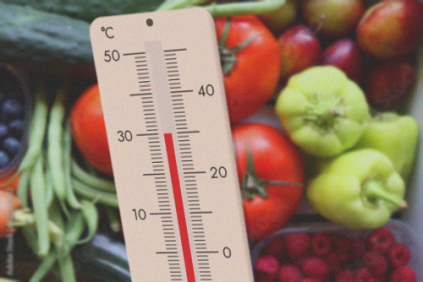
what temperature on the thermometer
30 °C
